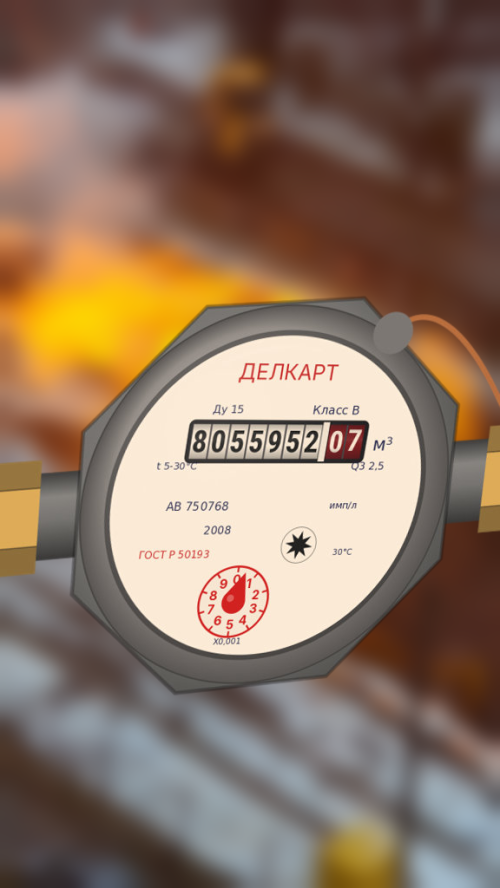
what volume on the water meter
8055952.070 m³
